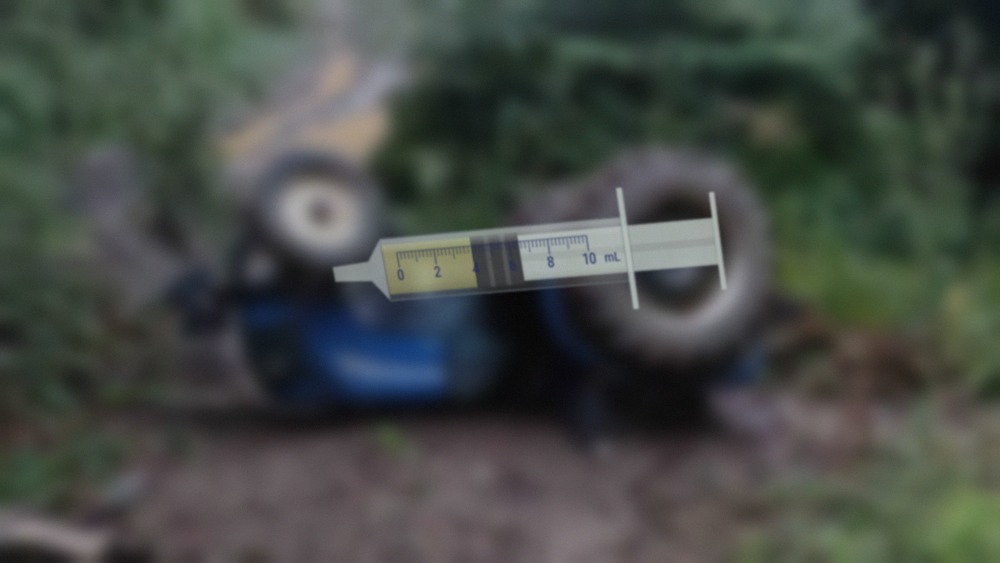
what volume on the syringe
4 mL
